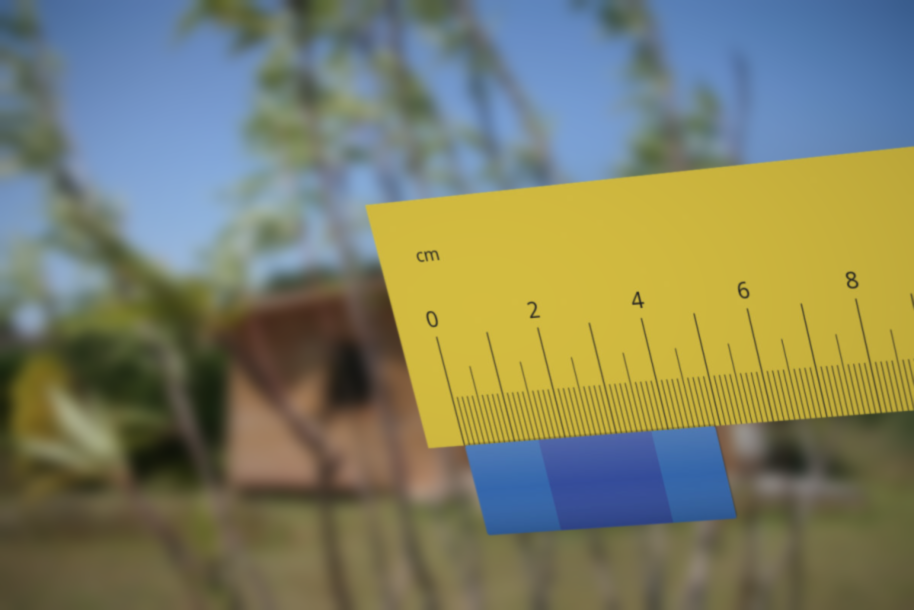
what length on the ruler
4.9 cm
